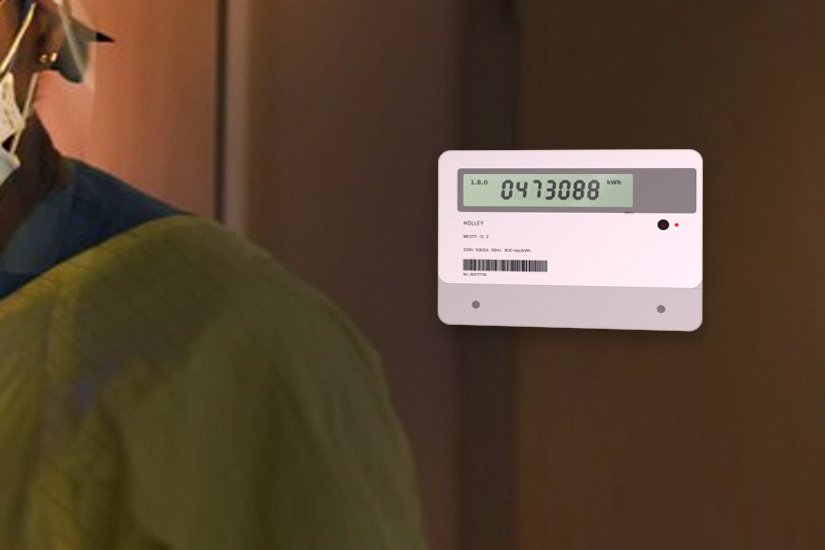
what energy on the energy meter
473088 kWh
